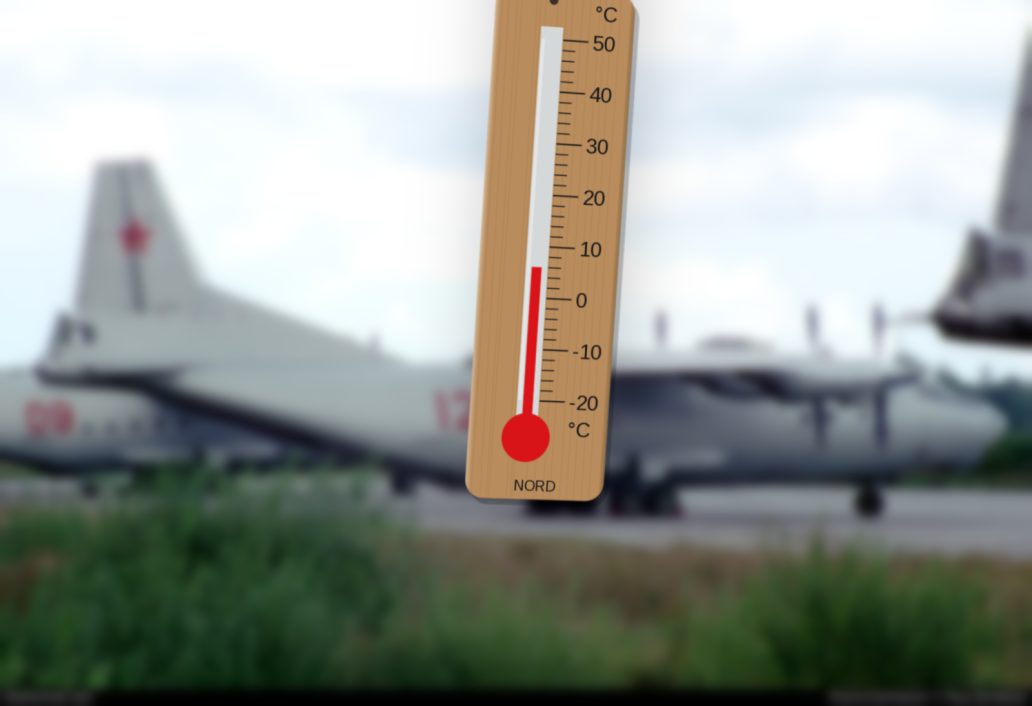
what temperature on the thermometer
6 °C
